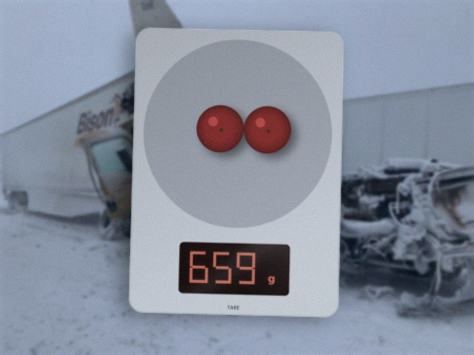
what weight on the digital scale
659 g
